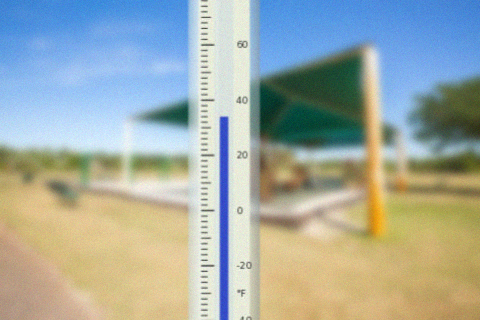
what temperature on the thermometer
34 °F
